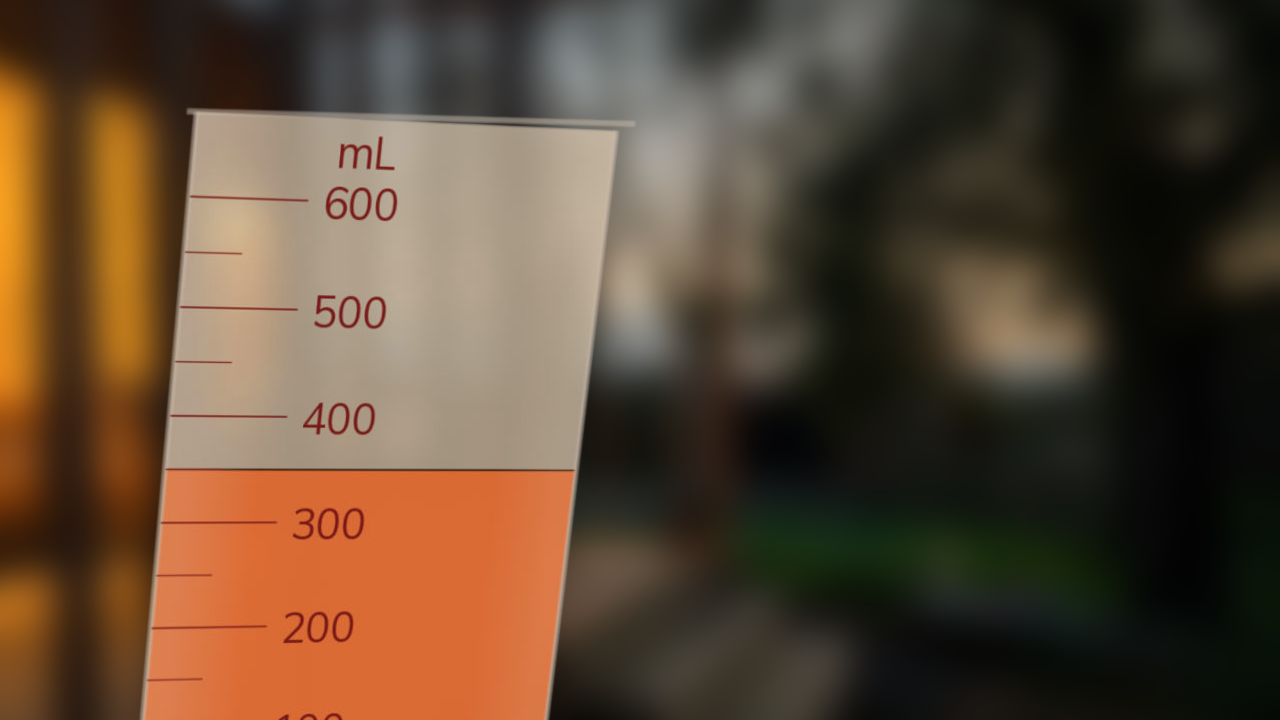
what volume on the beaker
350 mL
